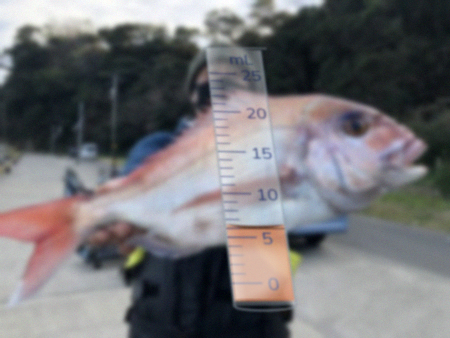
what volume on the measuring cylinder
6 mL
